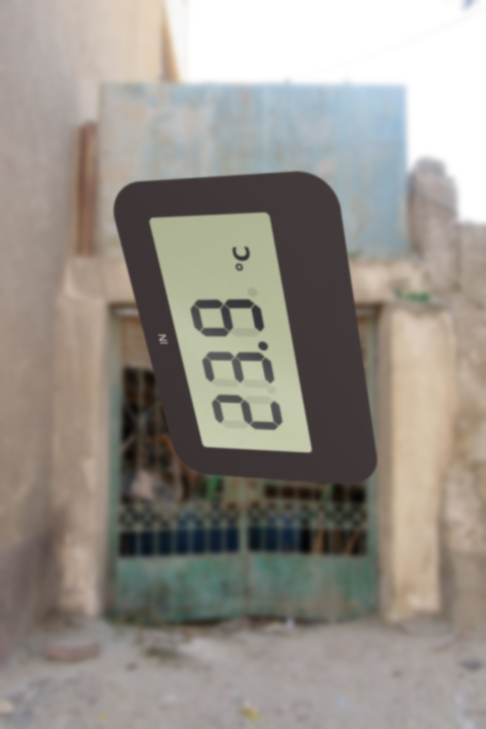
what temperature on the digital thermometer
23.9 °C
